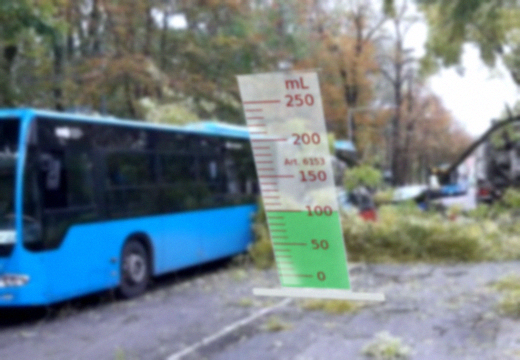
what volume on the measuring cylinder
100 mL
